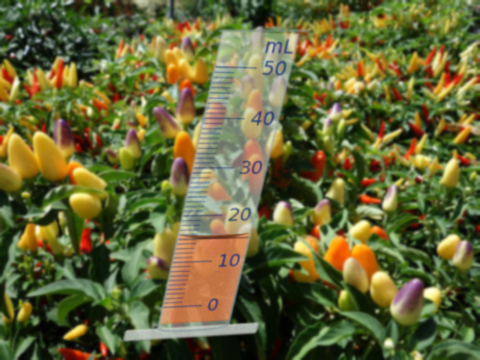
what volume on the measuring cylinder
15 mL
